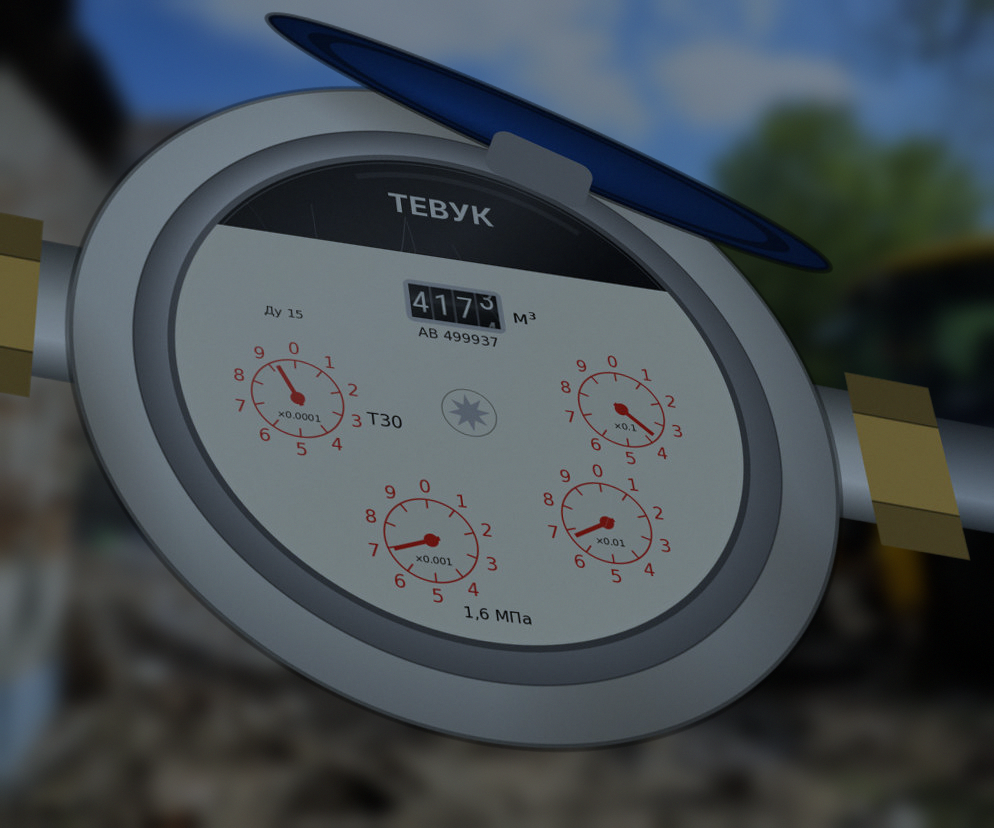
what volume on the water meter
4173.3669 m³
